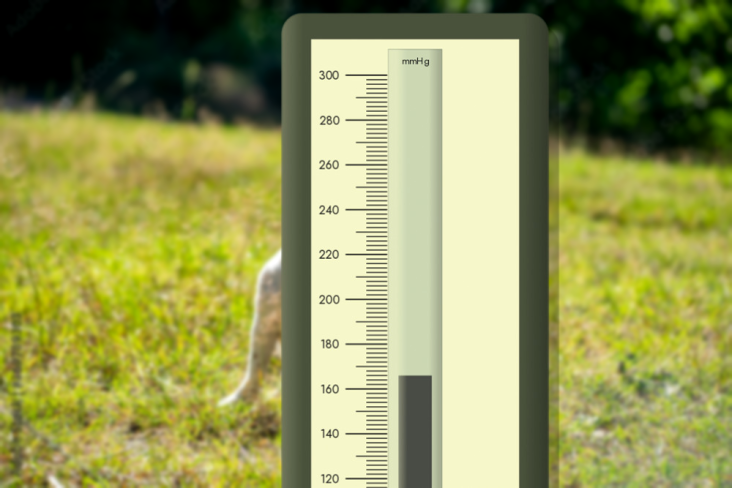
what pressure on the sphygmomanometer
166 mmHg
